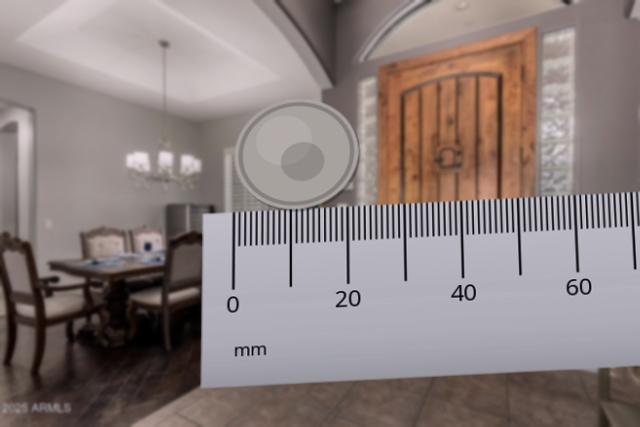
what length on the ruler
22 mm
